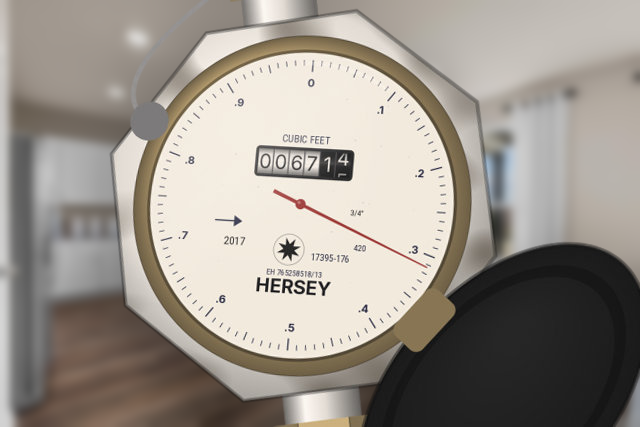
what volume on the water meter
6714.31 ft³
